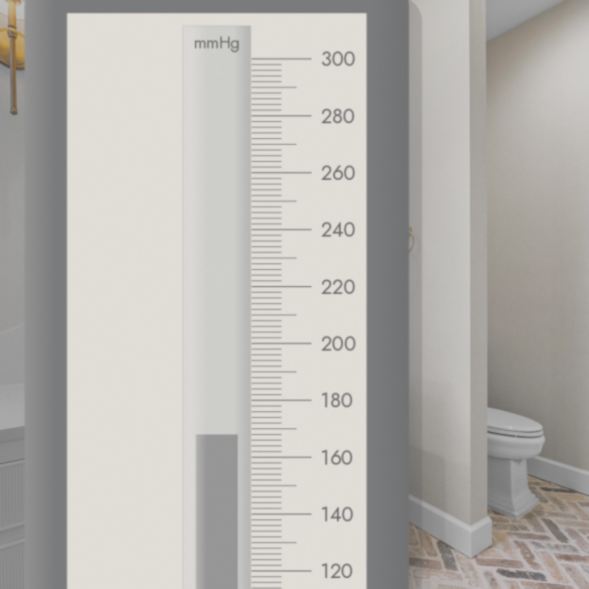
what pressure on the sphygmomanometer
168 mmHg
